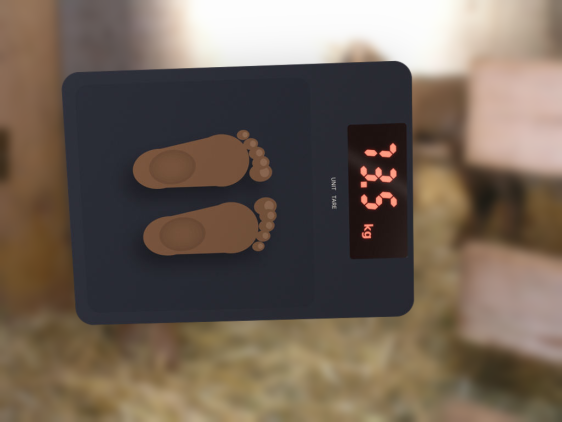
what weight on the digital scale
73.5 kg
